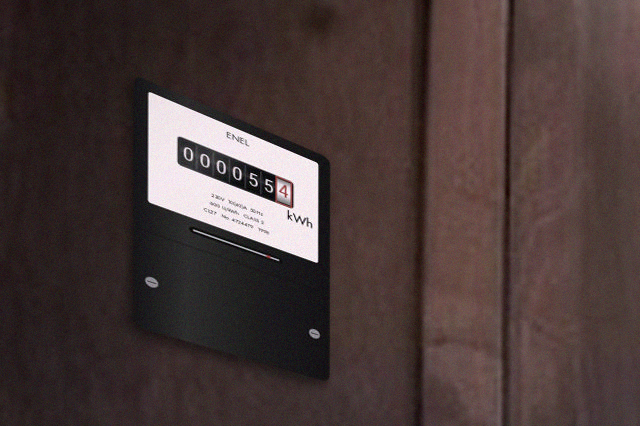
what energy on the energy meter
55.4 kWh
